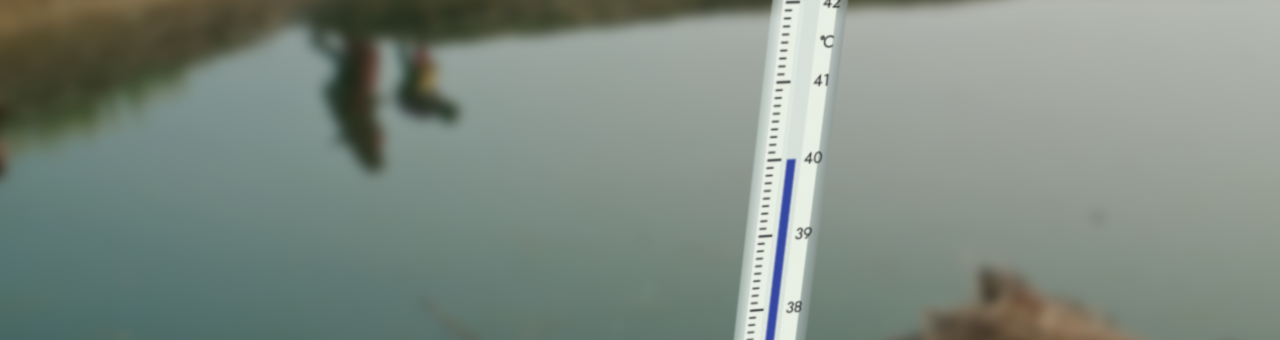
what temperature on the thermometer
40 °C
